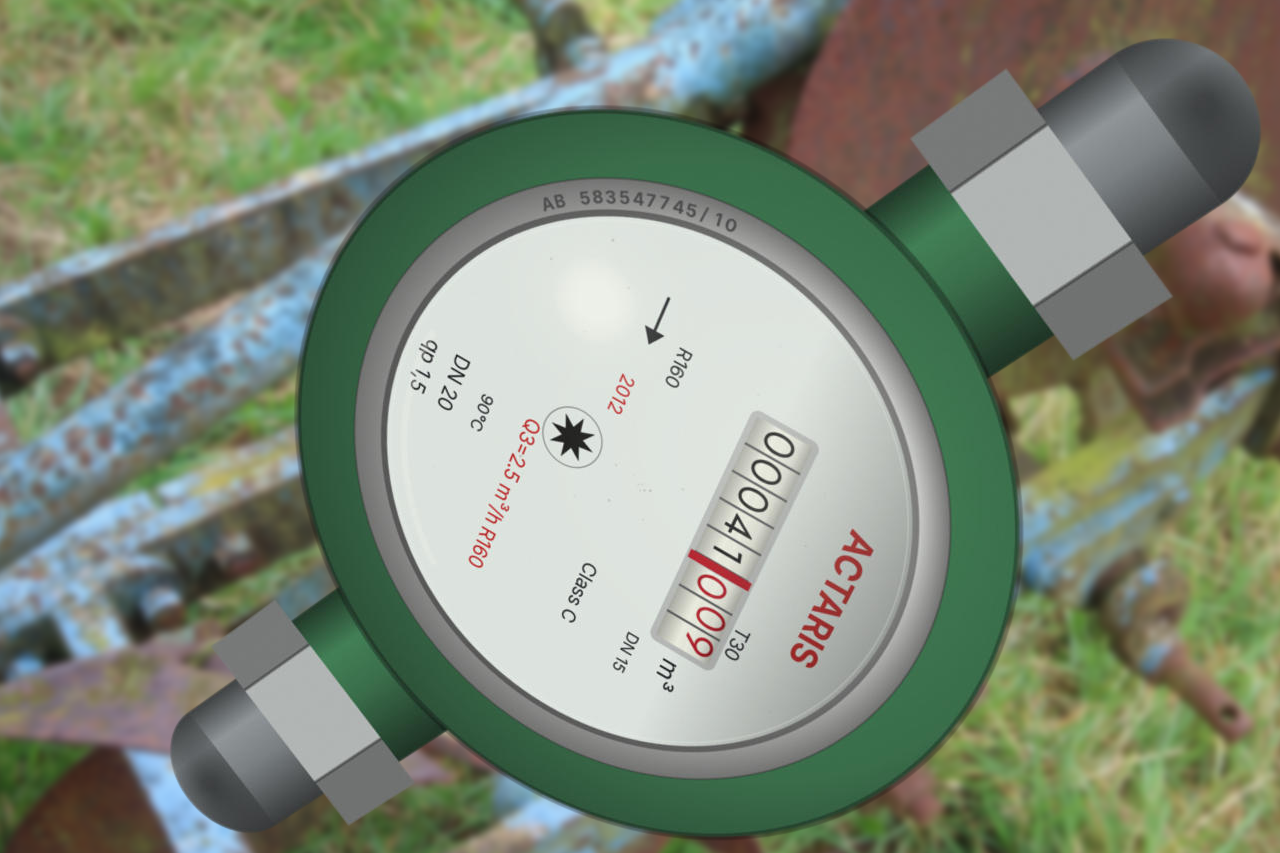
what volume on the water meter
41.009 m³
